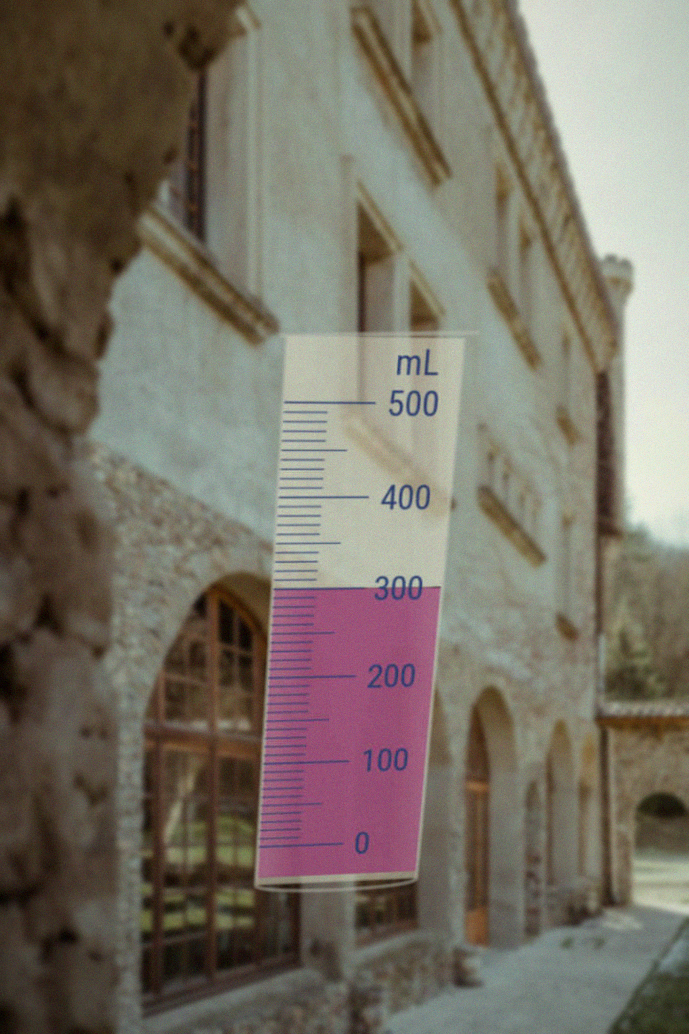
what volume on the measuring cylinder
300 mL
